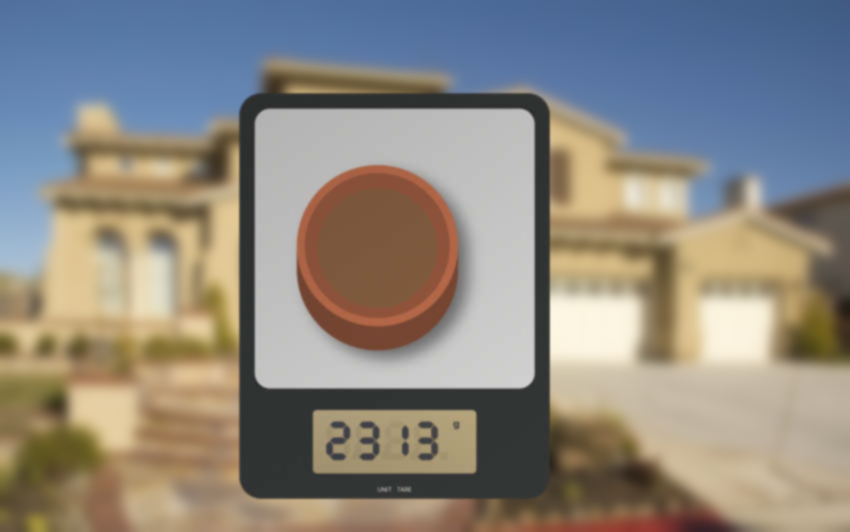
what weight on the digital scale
2313 g
